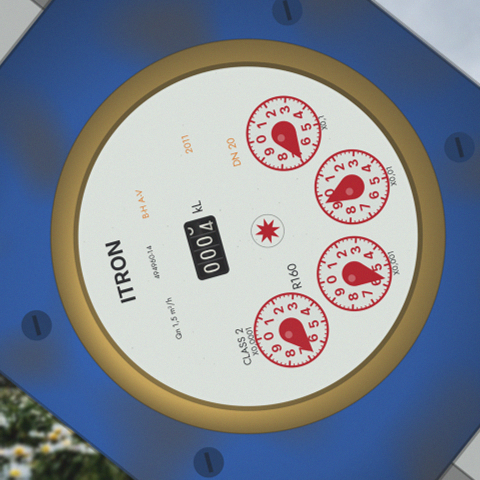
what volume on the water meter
3.6956 kL
